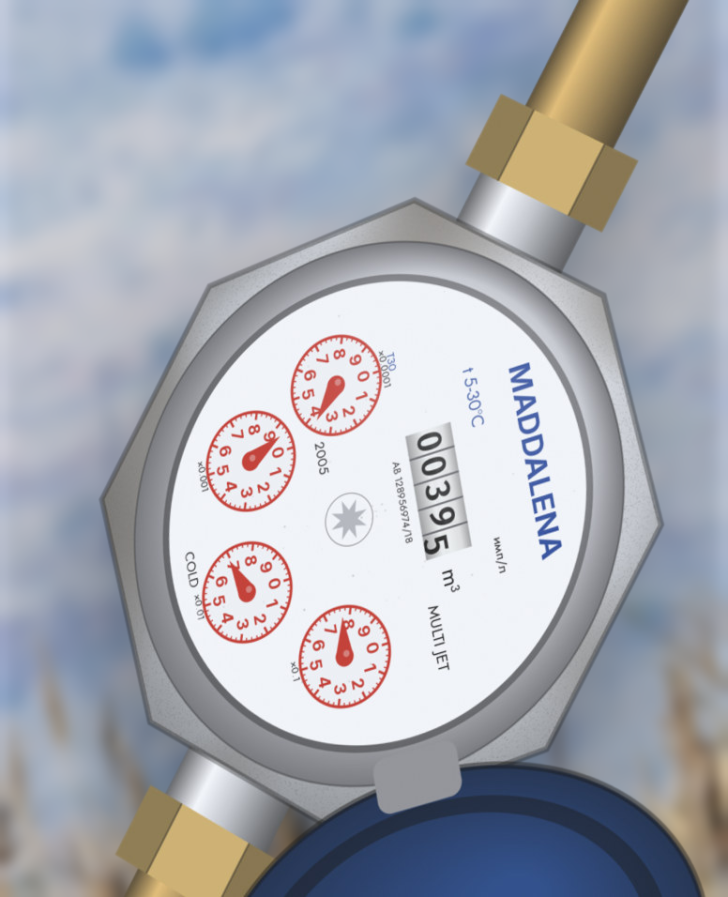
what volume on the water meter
394.7693 m³
